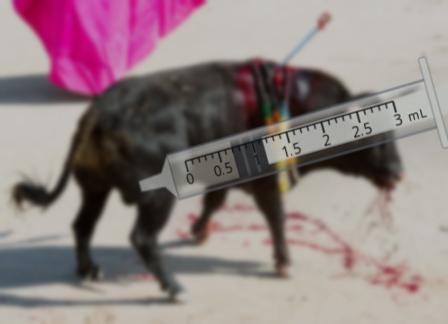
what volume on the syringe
0.7 mL
